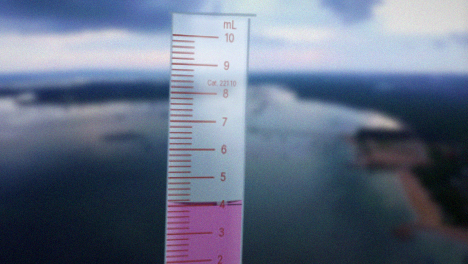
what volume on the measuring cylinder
4 mL
